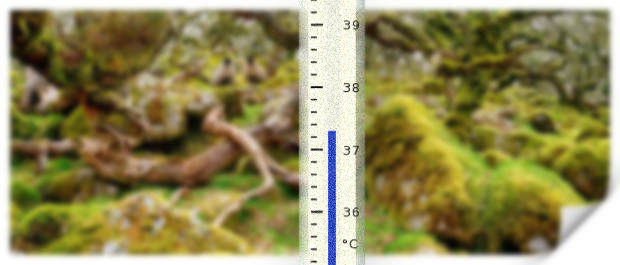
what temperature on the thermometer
37.3 °C
